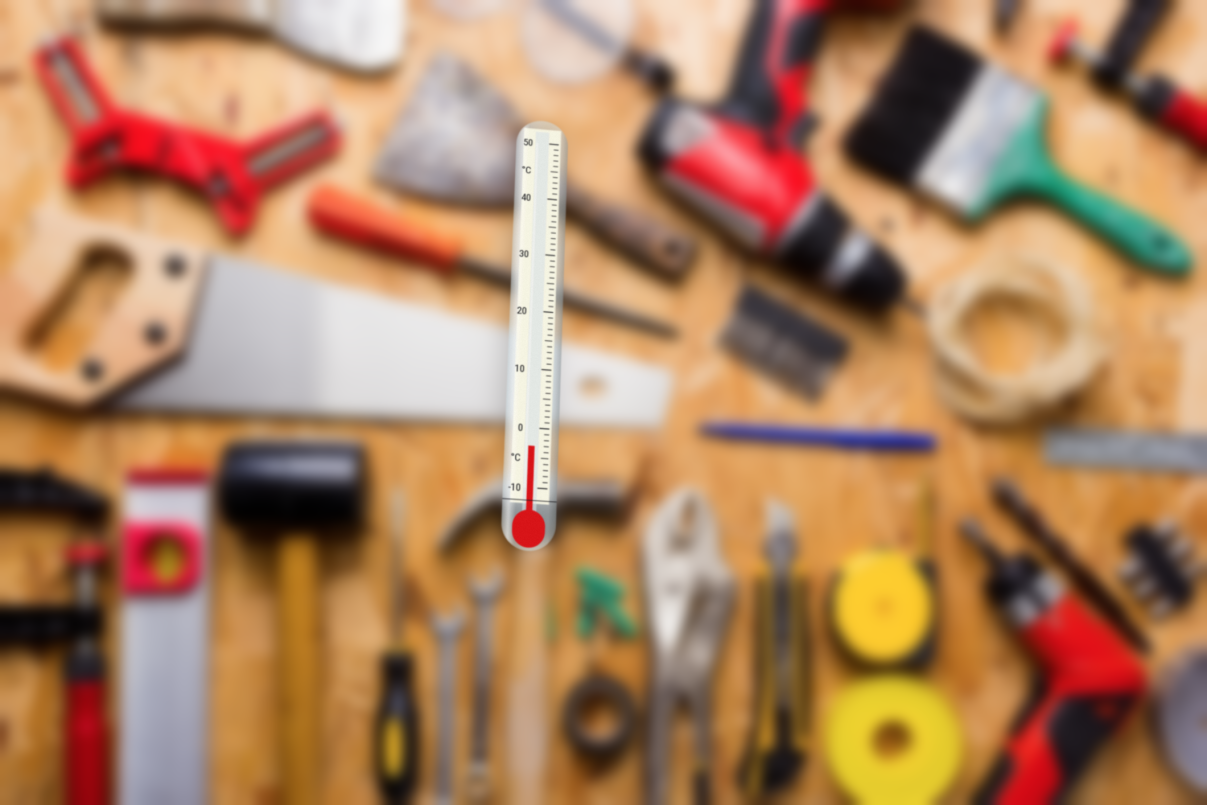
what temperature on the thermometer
-3 °C
